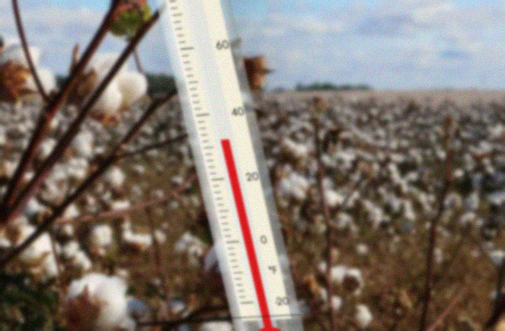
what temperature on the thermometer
32 °F
